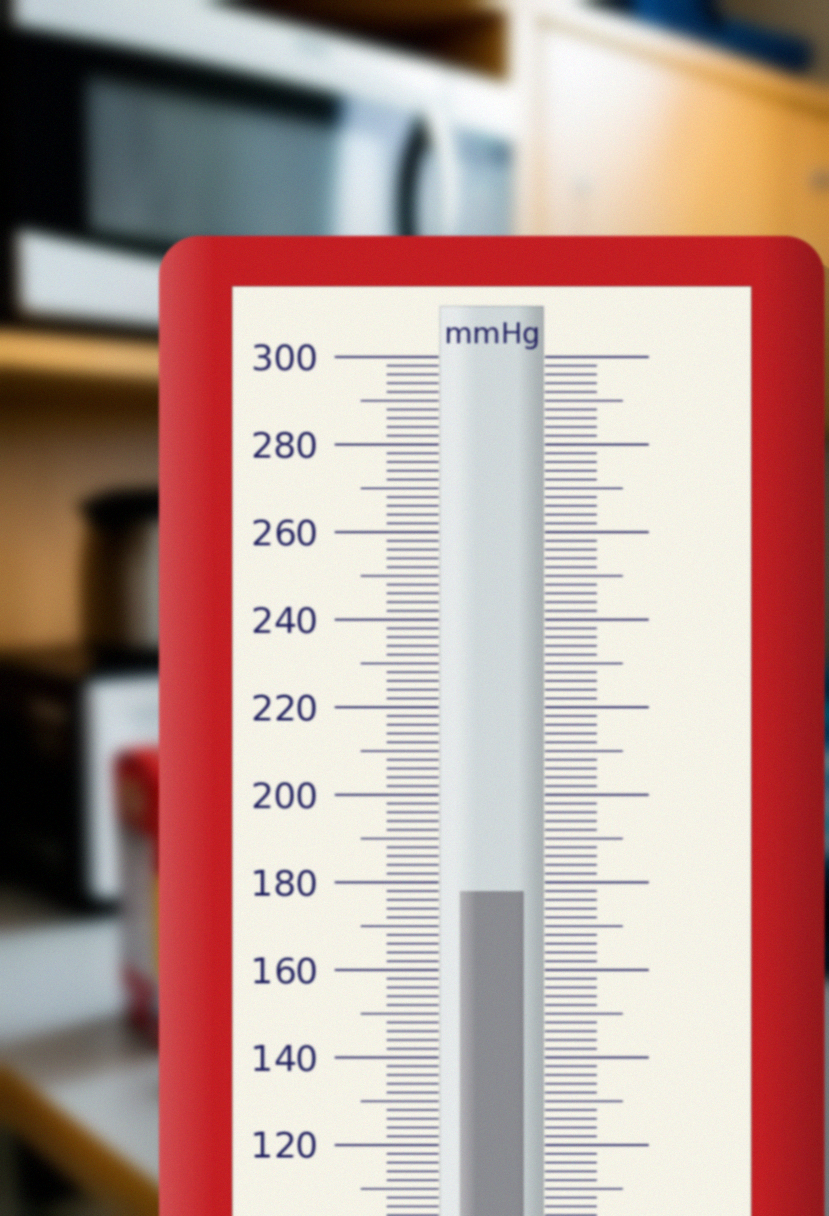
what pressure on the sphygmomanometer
178 mmHg
